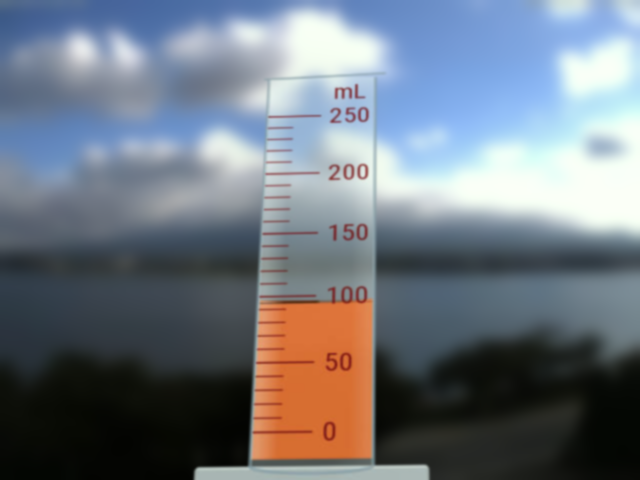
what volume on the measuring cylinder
95 mL
